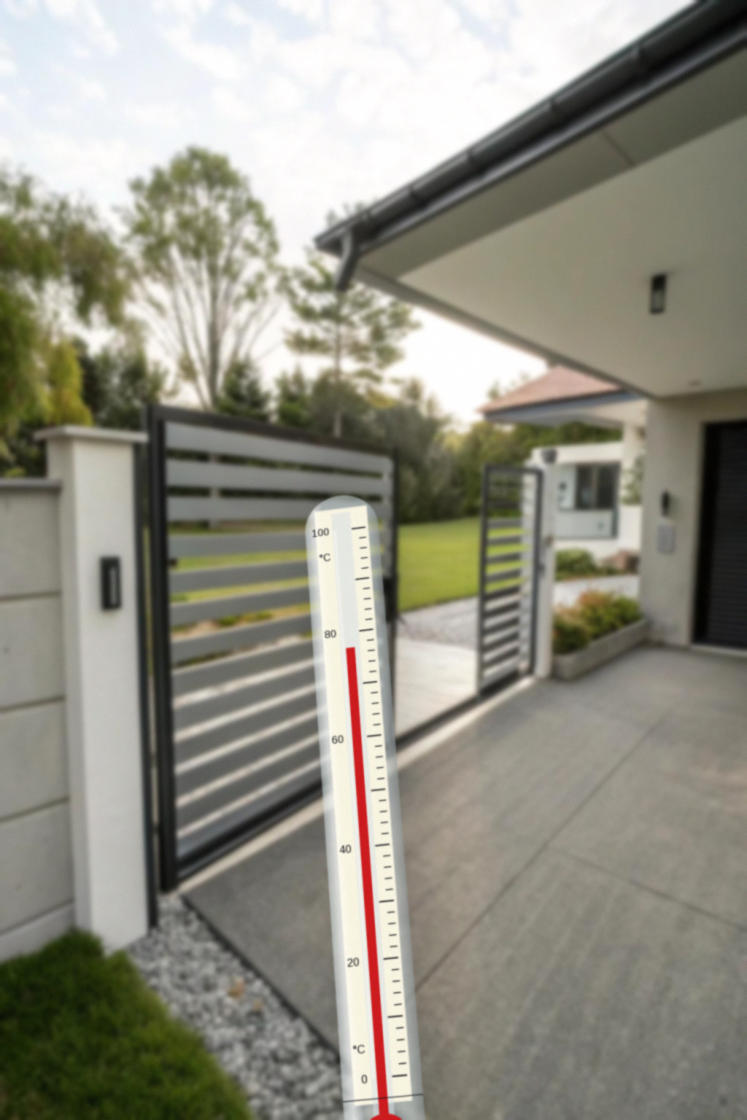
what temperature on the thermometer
77 °C
